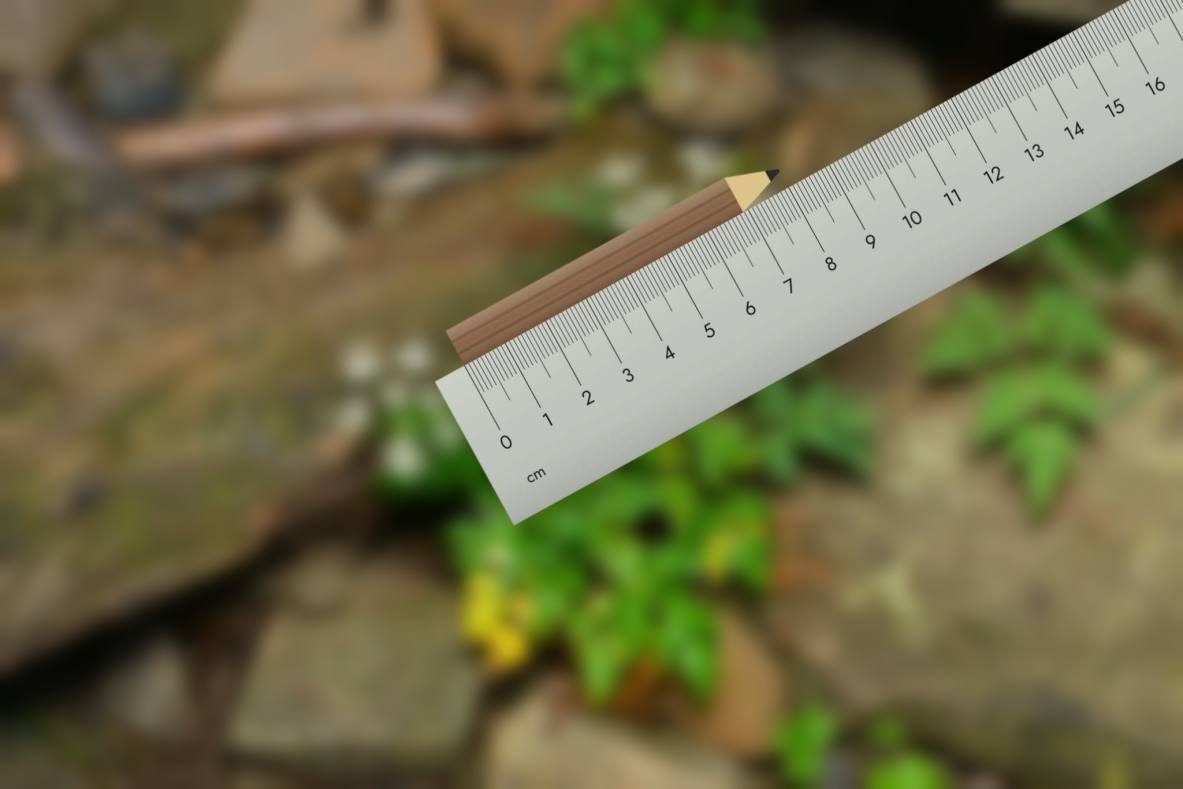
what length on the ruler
8 cm
